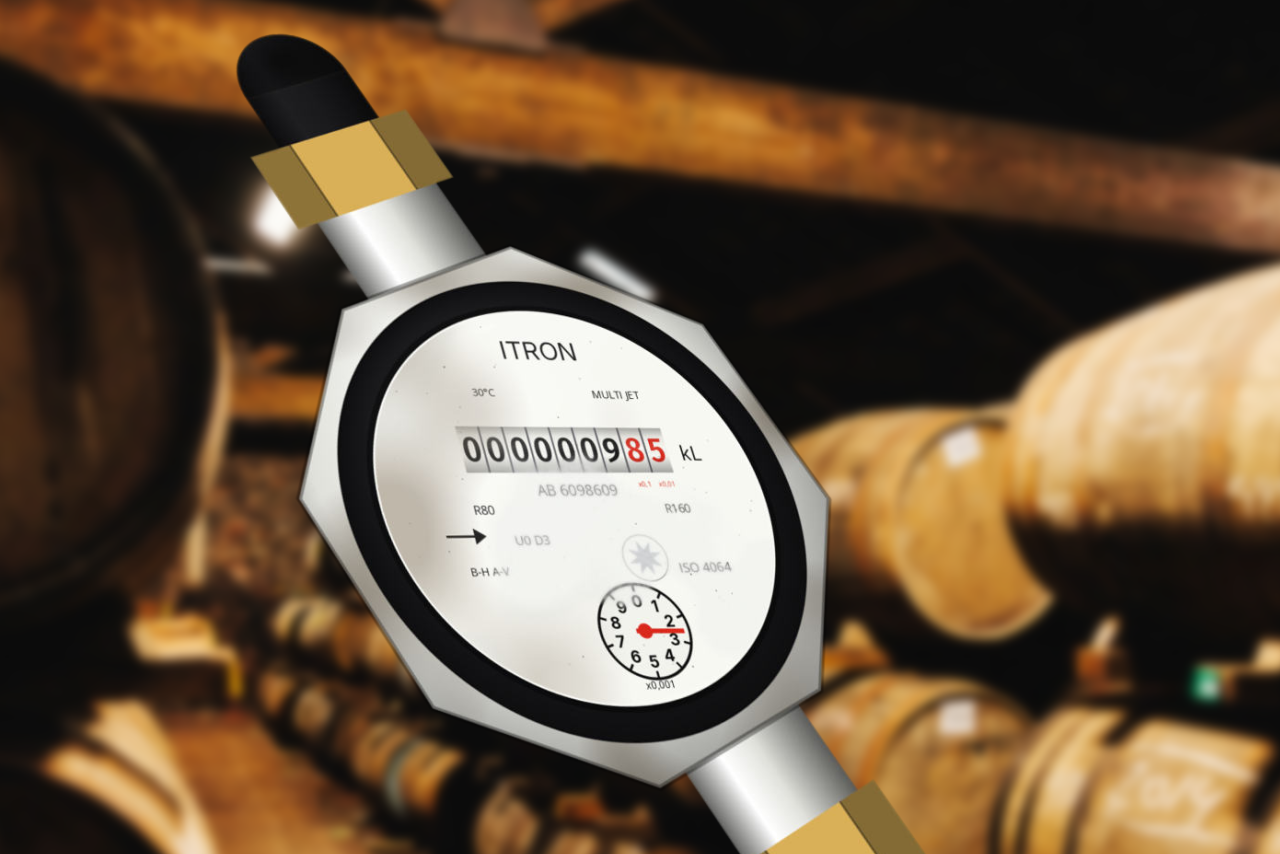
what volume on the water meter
9.852 kL
